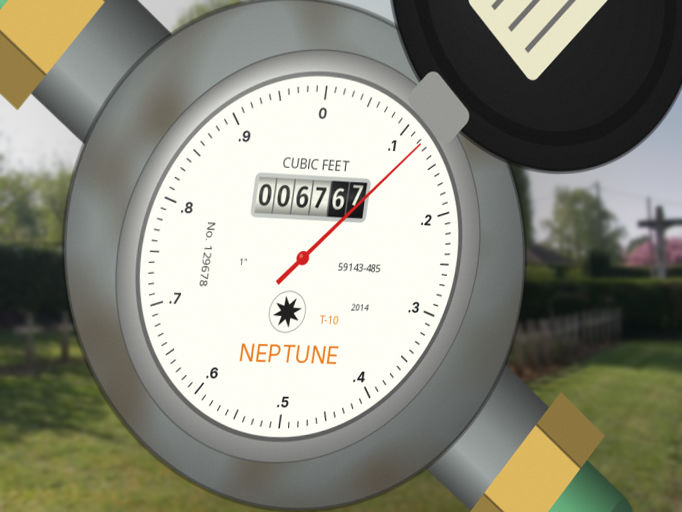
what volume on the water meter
6767.12 ft³
